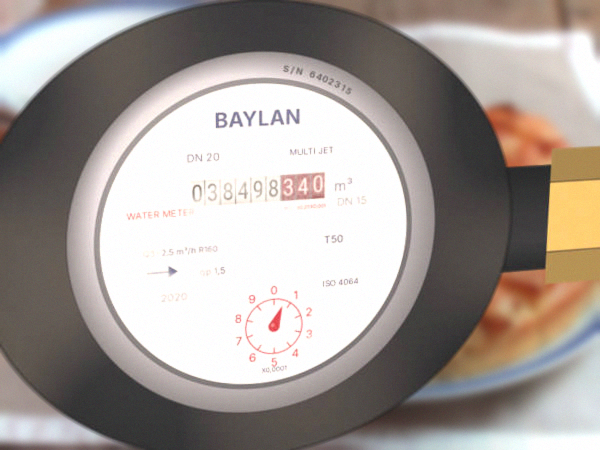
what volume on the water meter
38498.3400 m³
